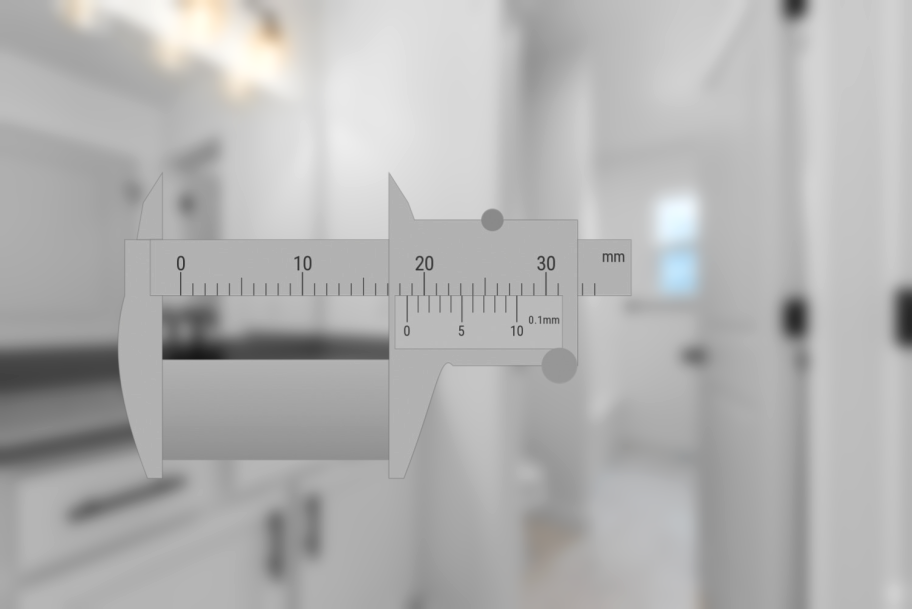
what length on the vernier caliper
18.6 mm
